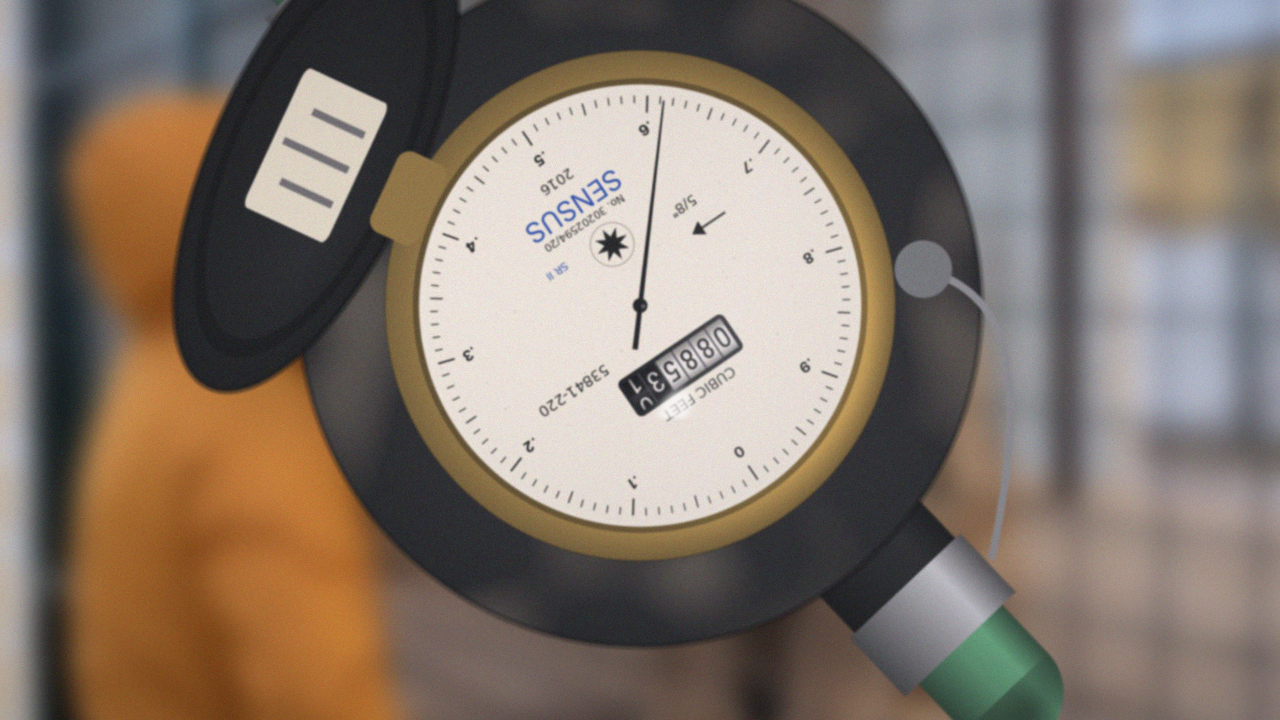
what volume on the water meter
88530.61 ft³
